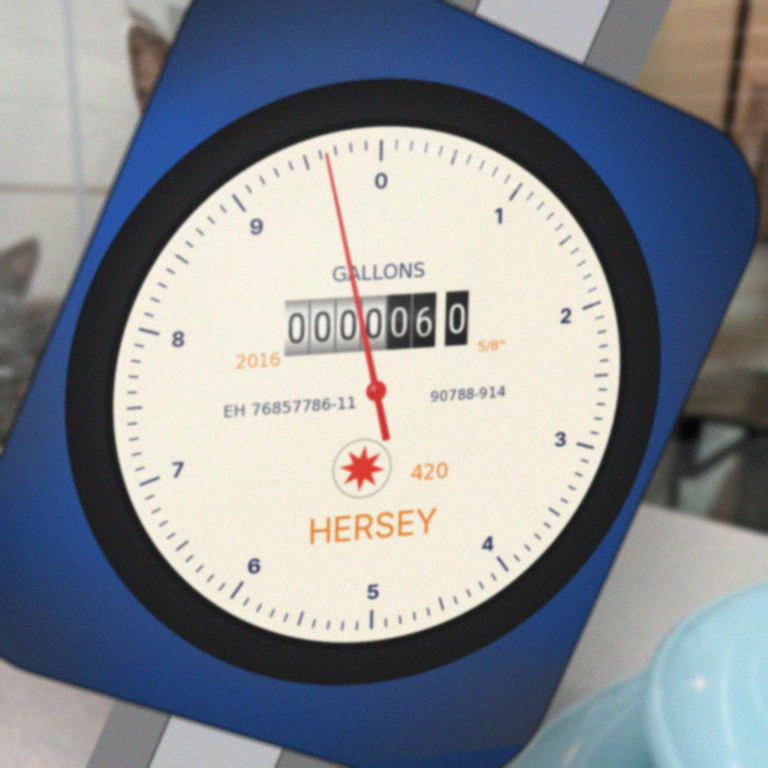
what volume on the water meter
59.6 gal
